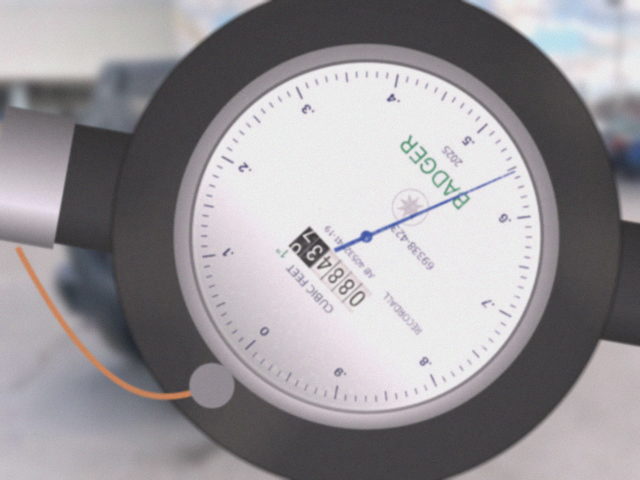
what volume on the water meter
88436.55 ft³
